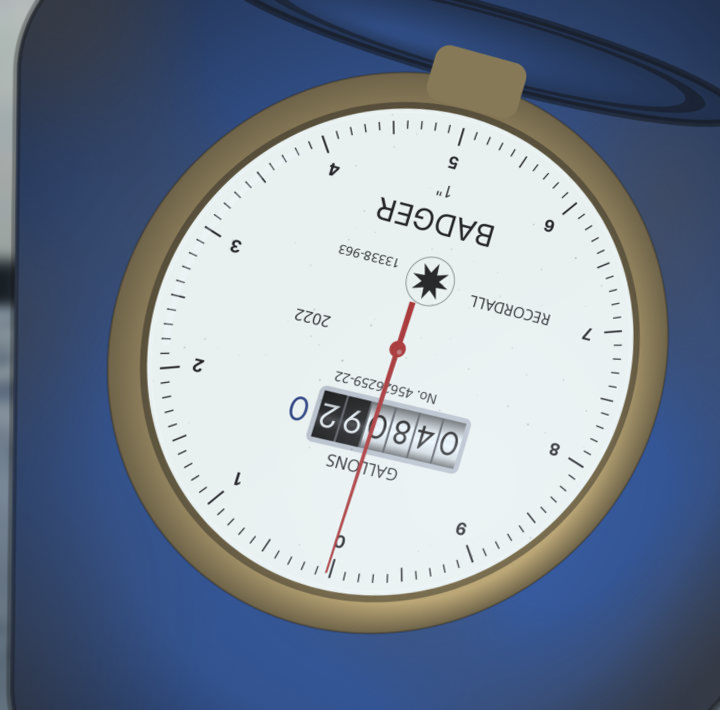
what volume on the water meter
480920.0 gal
